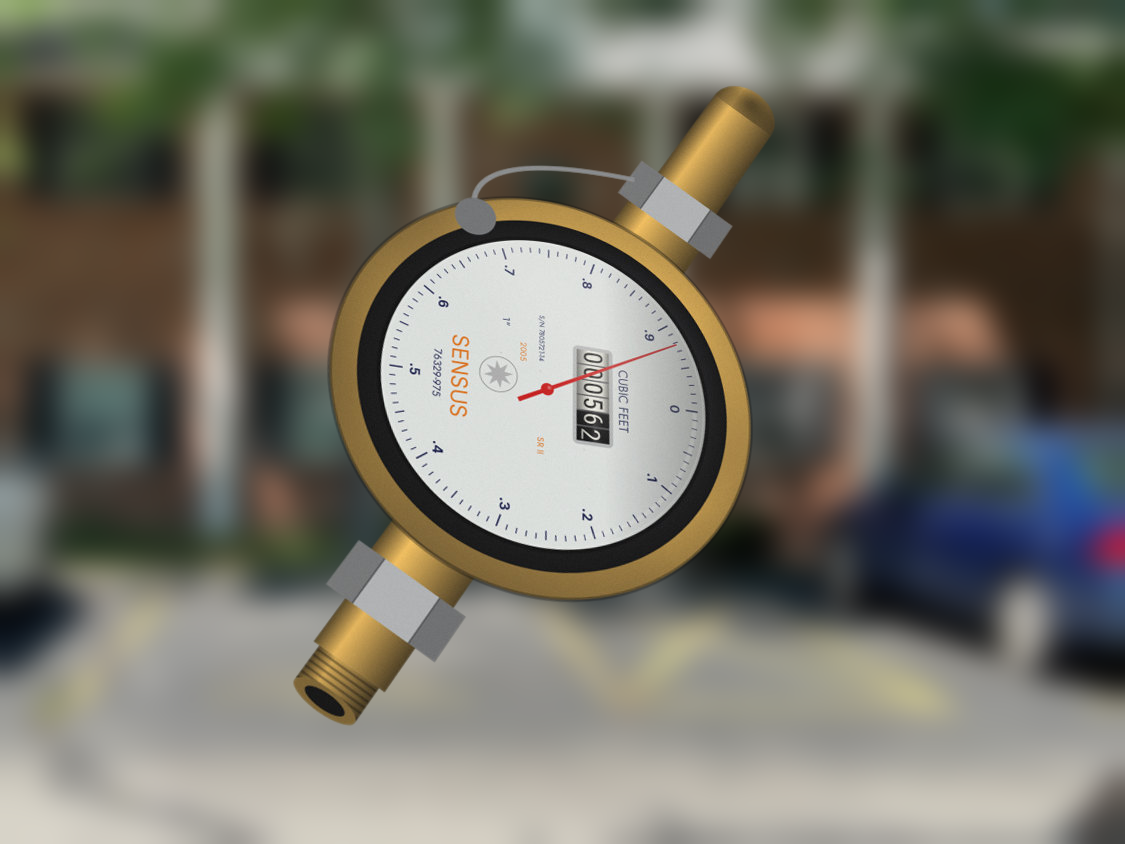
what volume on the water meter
561.92 ft³
